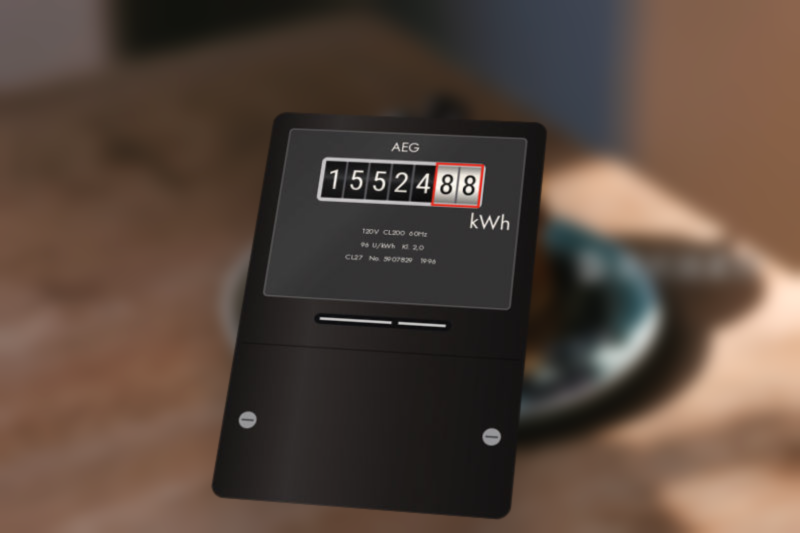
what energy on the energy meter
15524.88 kWh
